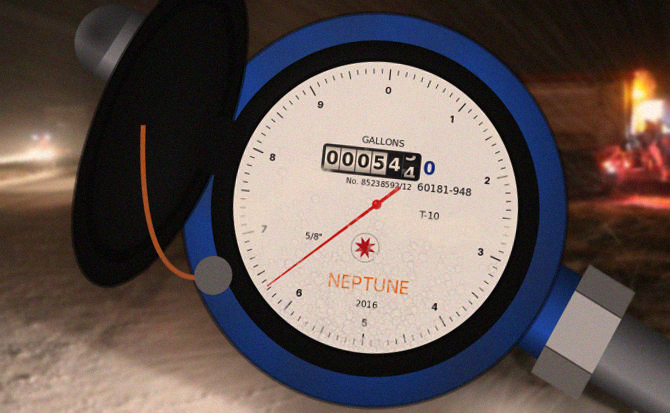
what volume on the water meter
5436.3 gal
